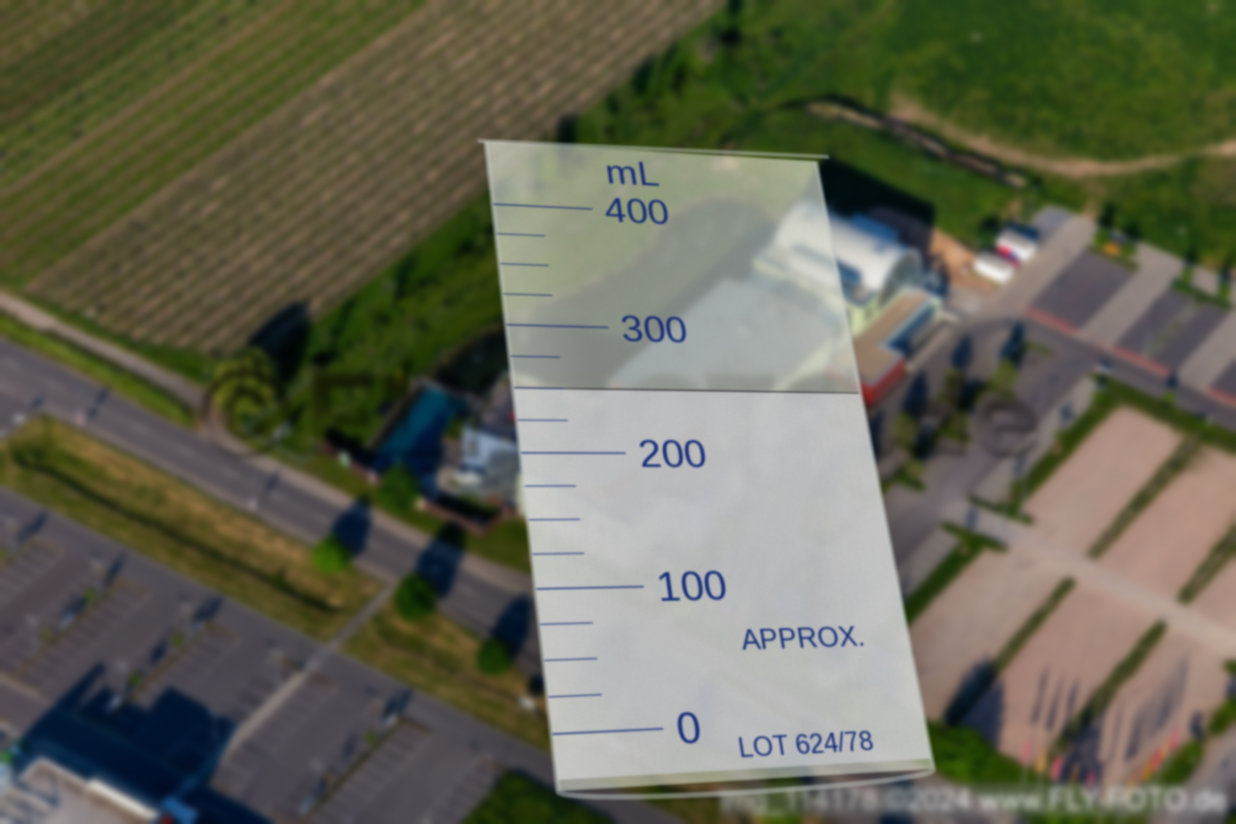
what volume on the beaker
250 mL
